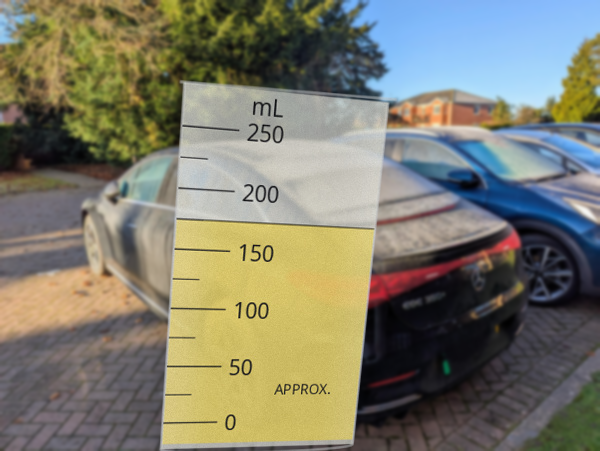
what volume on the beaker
175 mL
